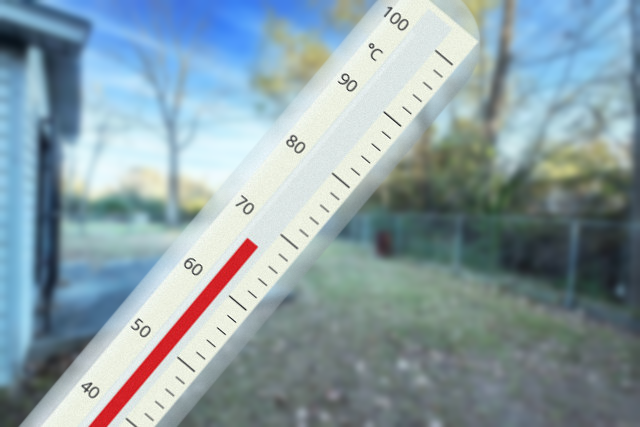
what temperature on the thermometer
67 °C
